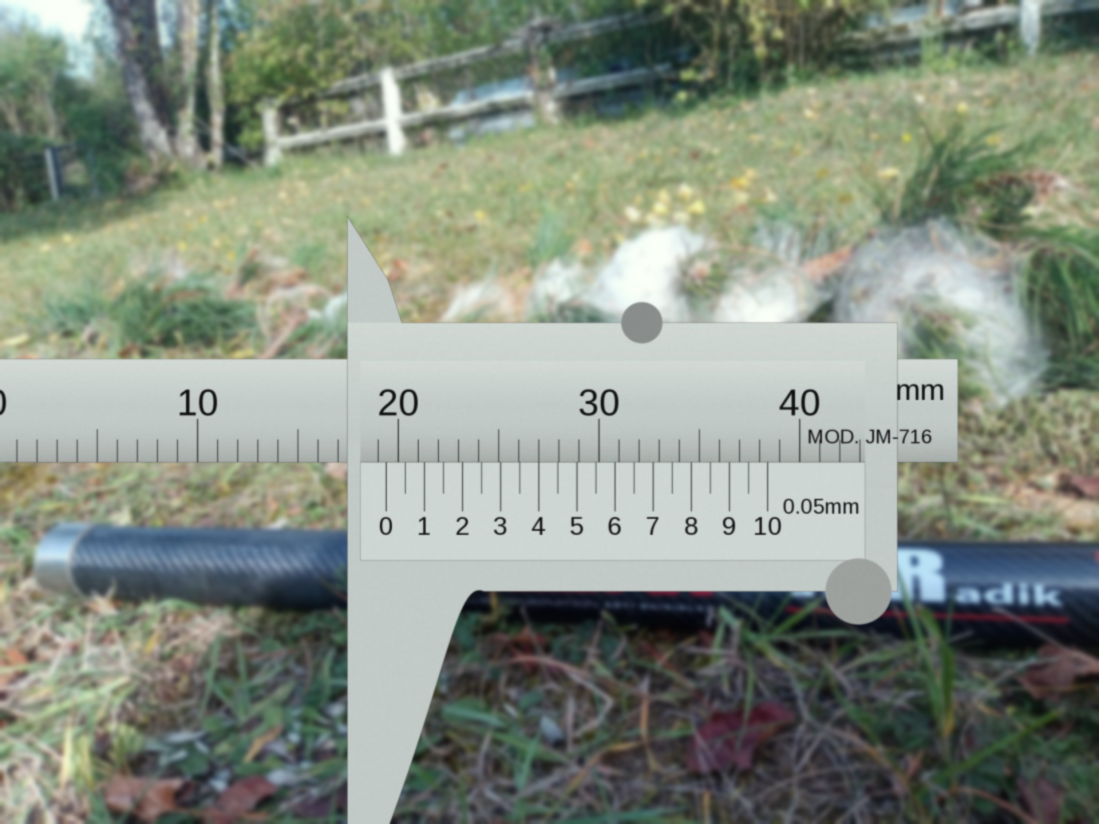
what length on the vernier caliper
19.4 mm
